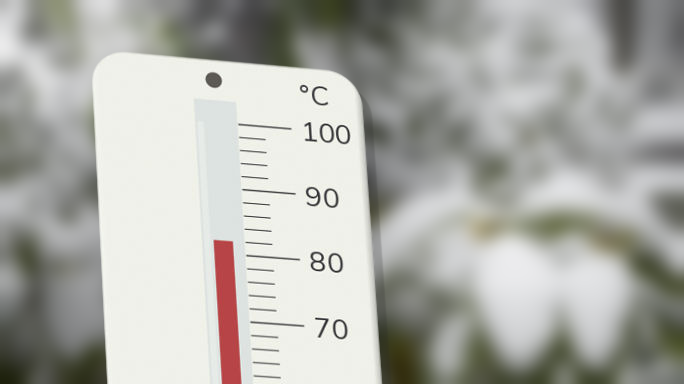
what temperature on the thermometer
82 °C
